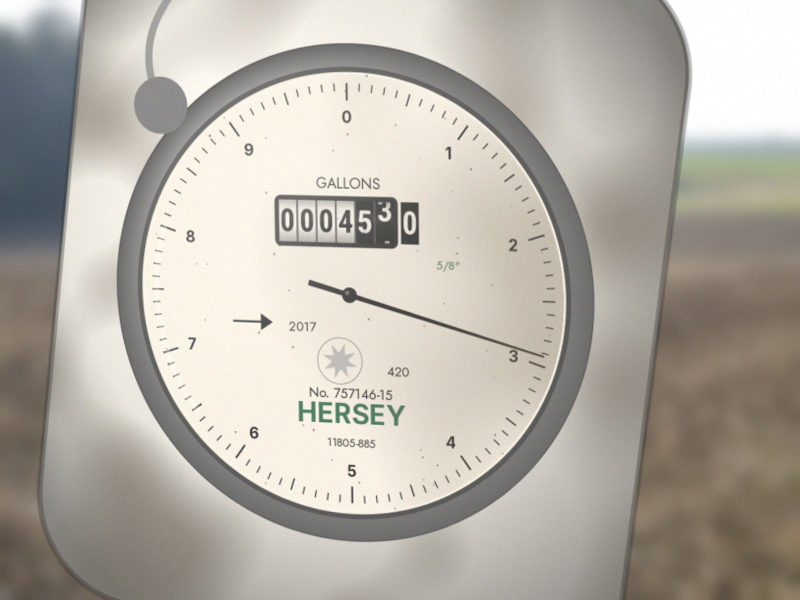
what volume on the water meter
4532.9 gal
